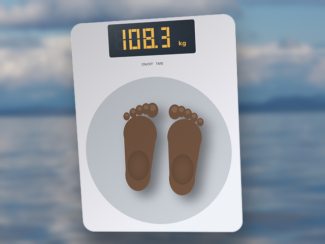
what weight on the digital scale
108.3 kg
